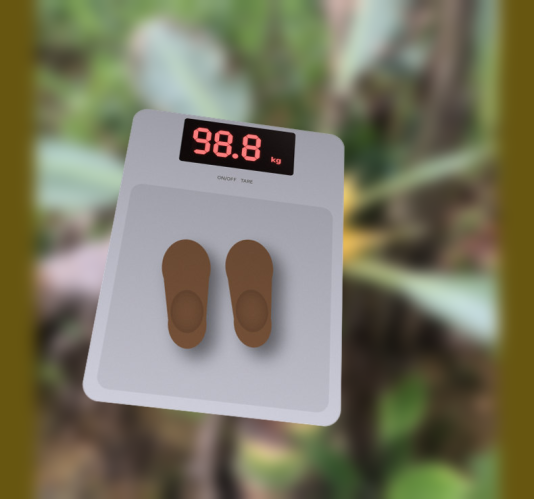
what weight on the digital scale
98.8 kg
